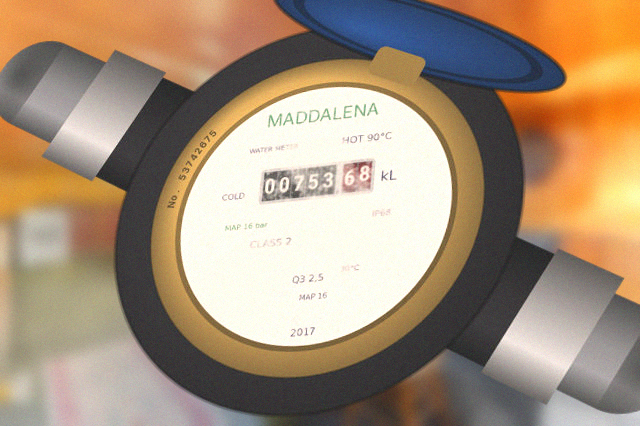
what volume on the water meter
753.68 kL
